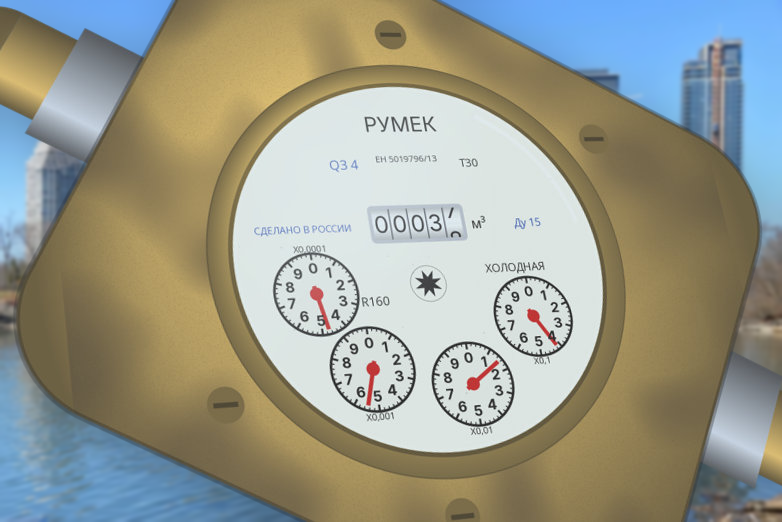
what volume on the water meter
37.4154 m³
